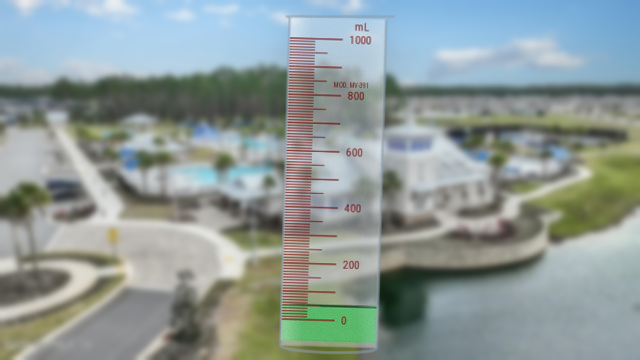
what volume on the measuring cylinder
50 mL
